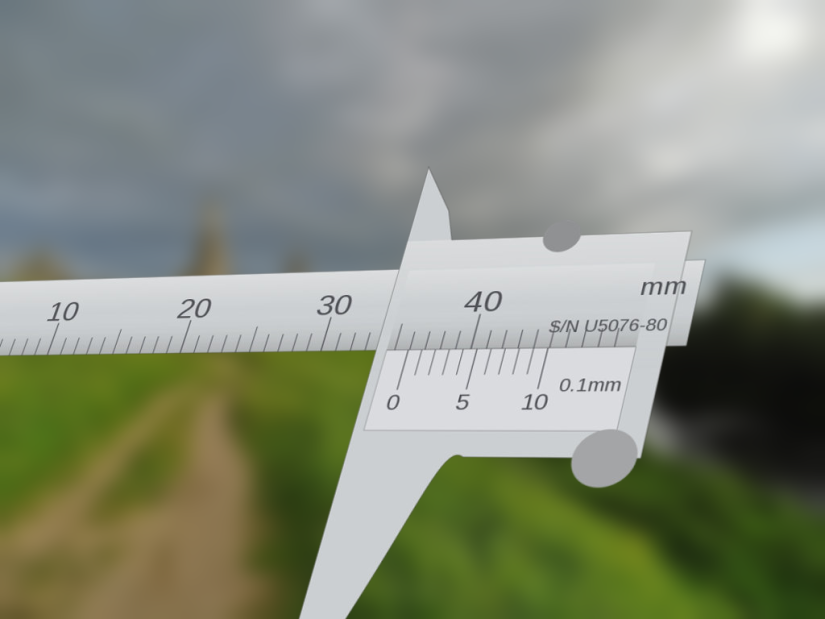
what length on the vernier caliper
35.9 mm
